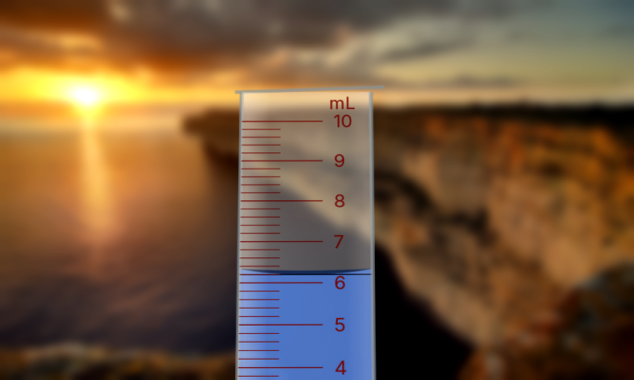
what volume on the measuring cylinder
6.2 mL
